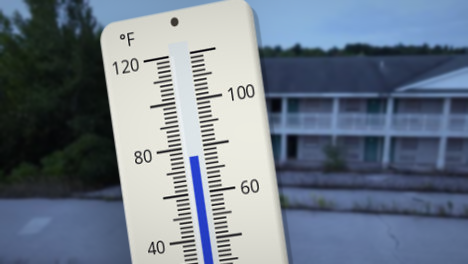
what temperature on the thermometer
76 °F
